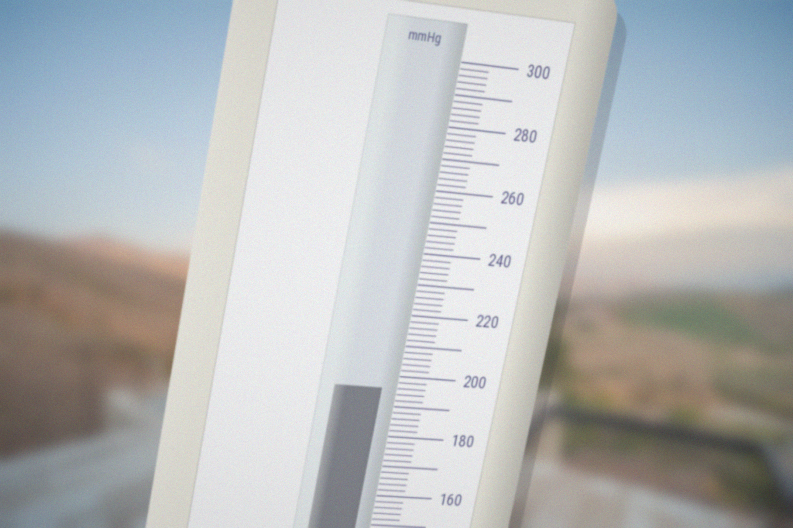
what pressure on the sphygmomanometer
196 mmHg
